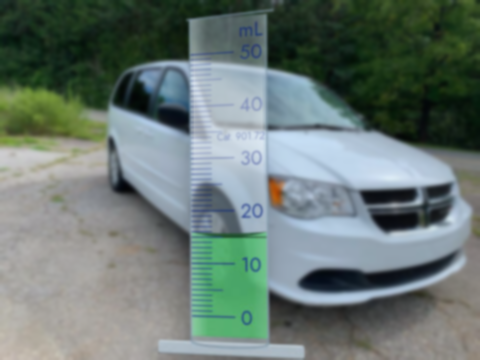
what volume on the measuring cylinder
15 mL
